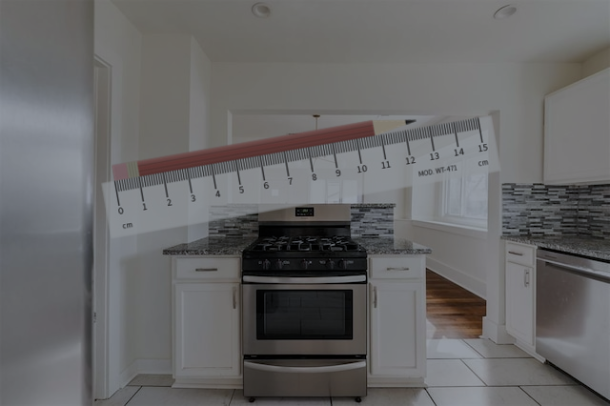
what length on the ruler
12.5 cm
